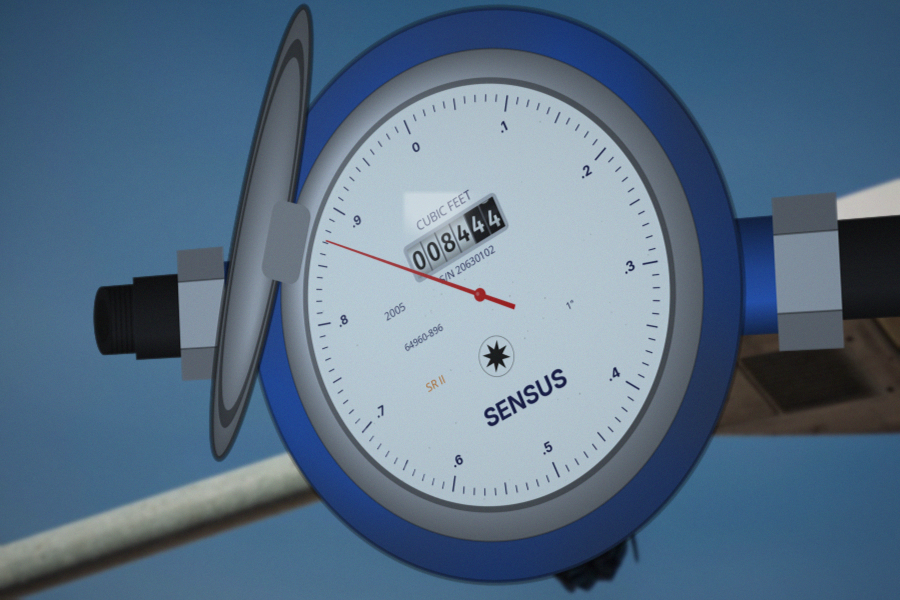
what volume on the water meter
8443.87 ft³
